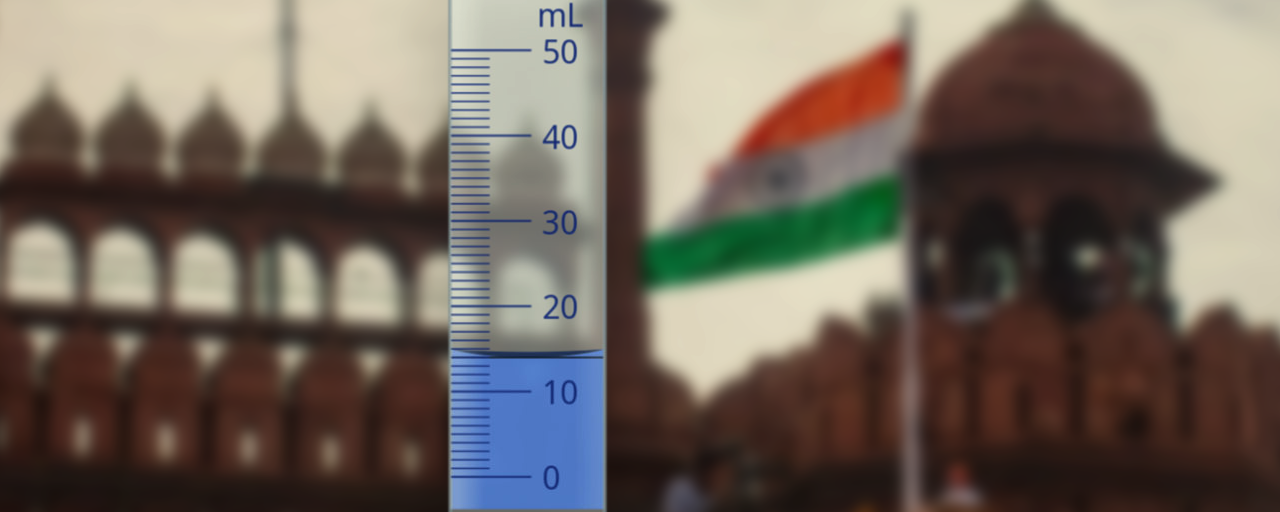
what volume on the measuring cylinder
14 mL
